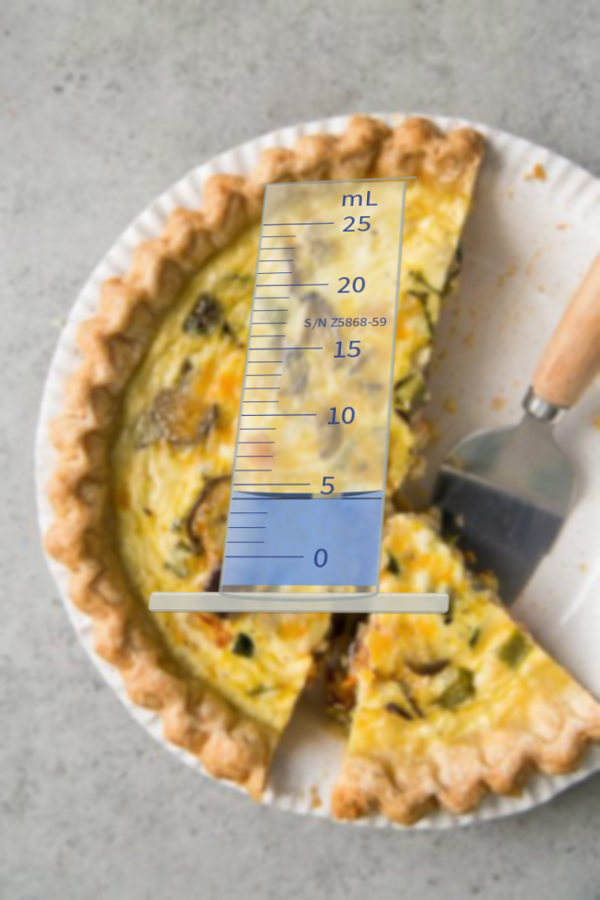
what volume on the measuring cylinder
4 mL
